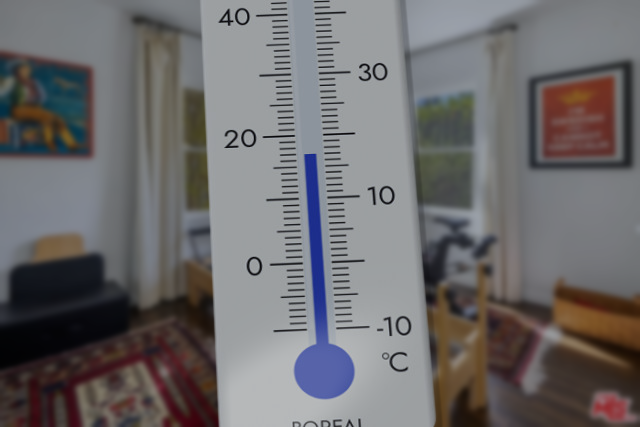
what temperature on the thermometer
17 °C
